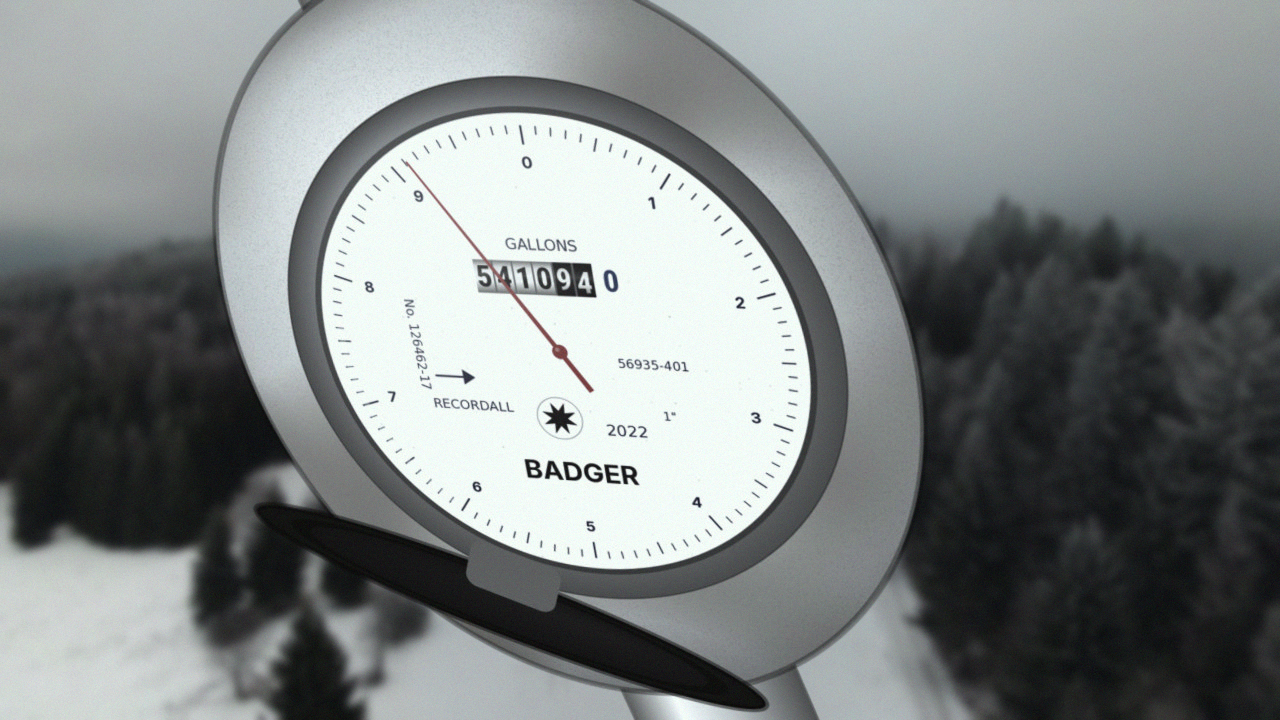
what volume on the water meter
5410939.1 gal
